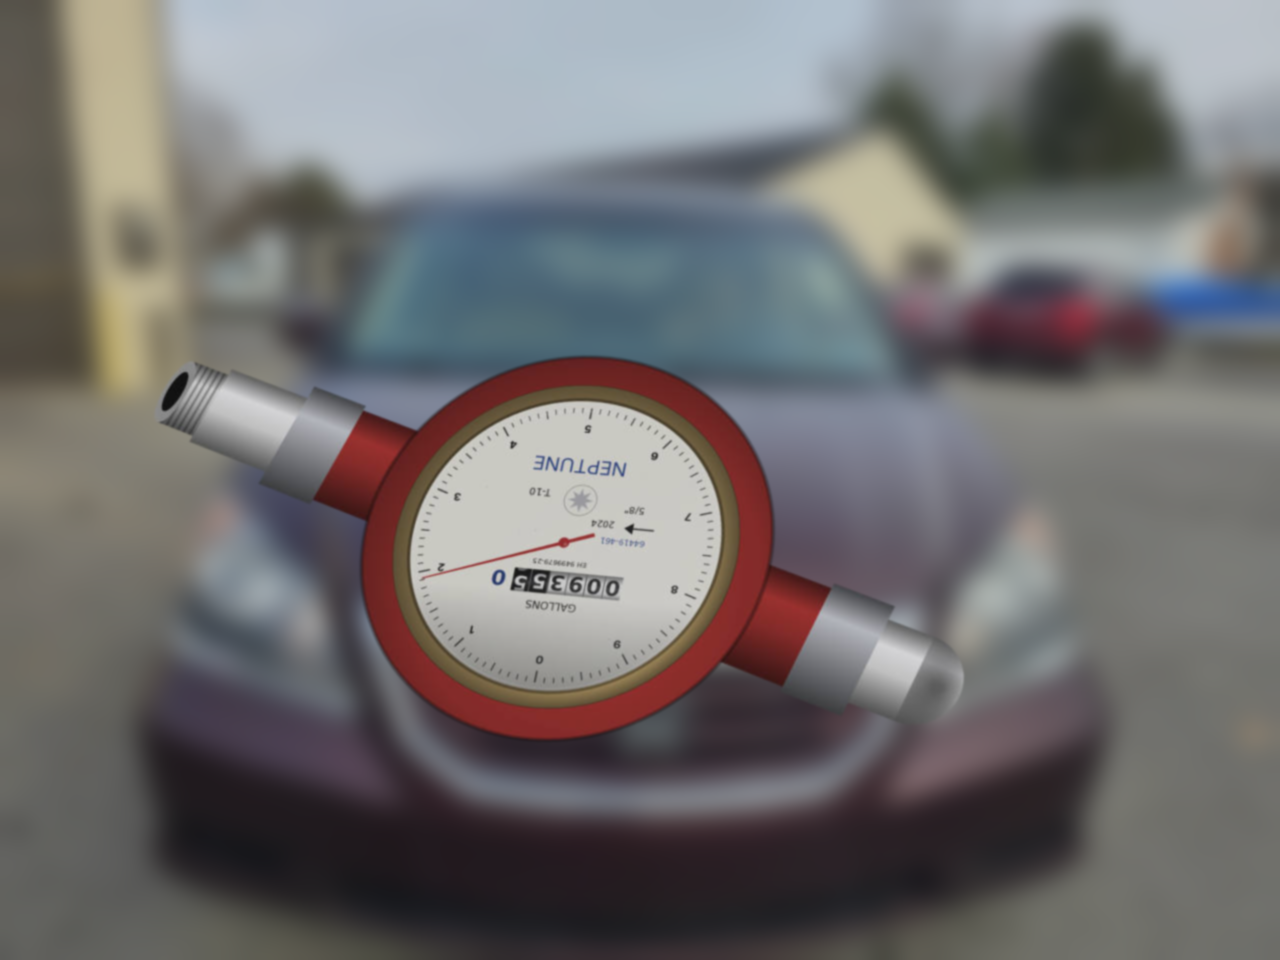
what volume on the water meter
93551.9 gal
